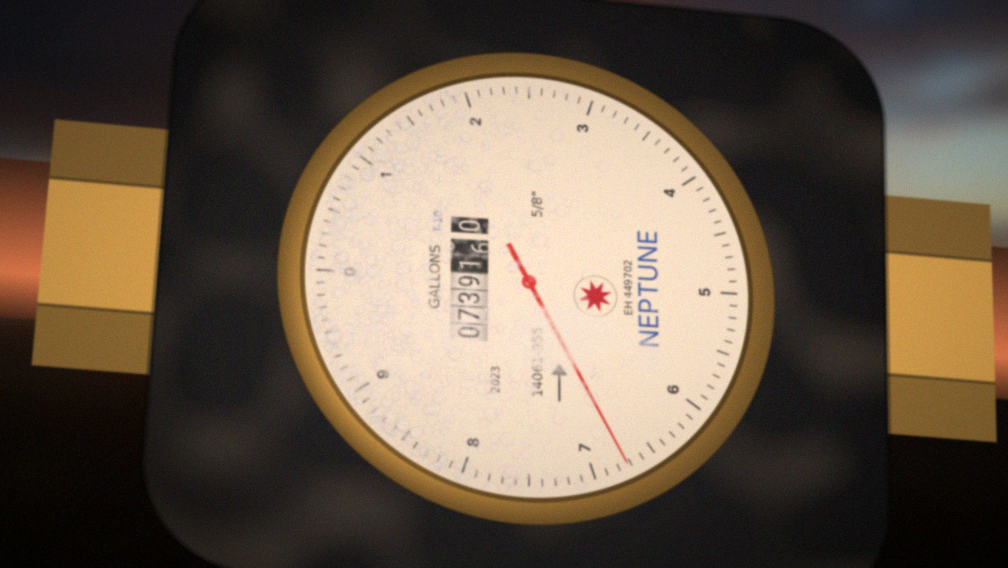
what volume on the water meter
739156.7 gal
